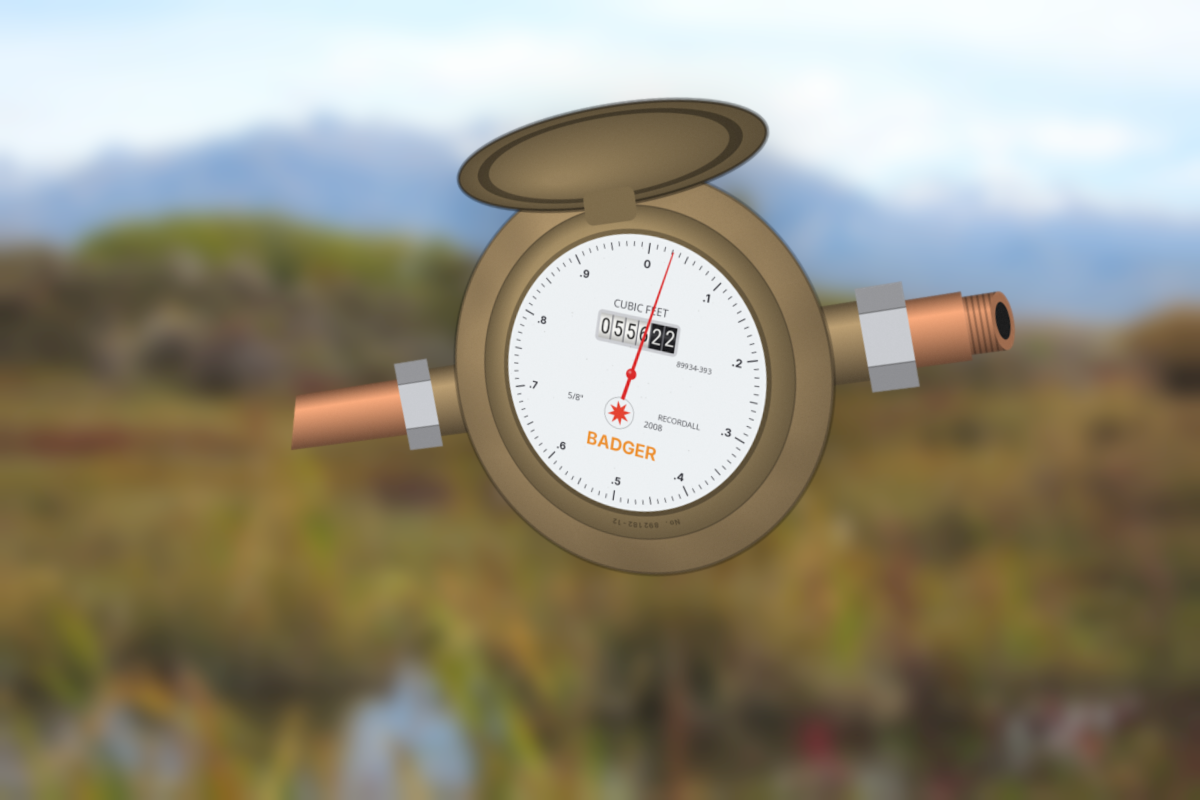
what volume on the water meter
55622.03 ft³
